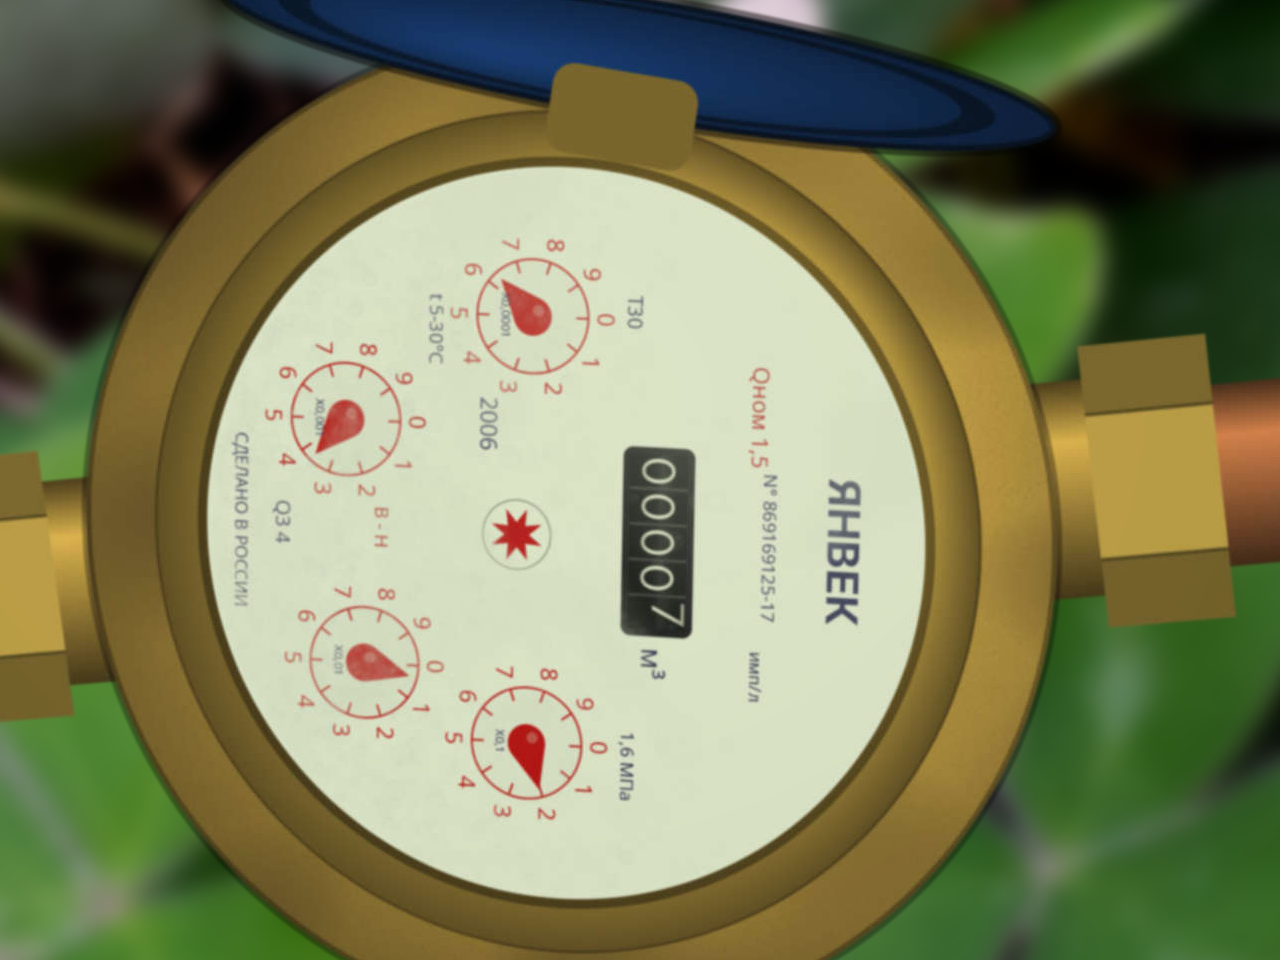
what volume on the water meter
7.2036 m³
